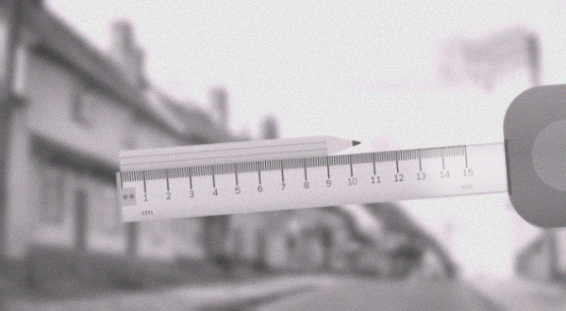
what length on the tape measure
10.5 cm
